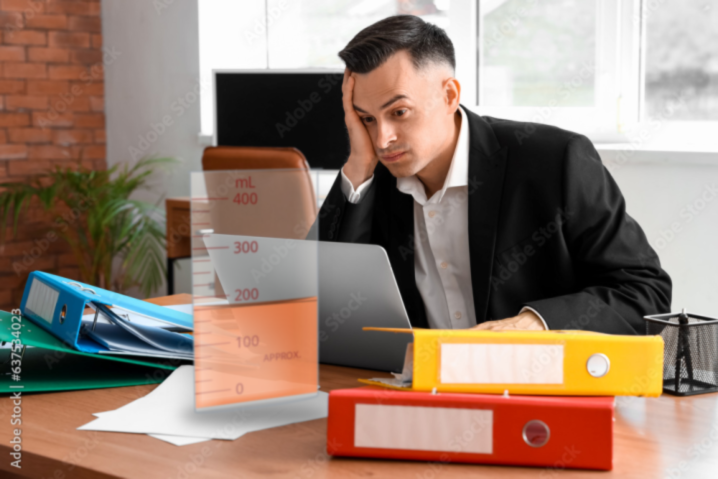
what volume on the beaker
175 mL
